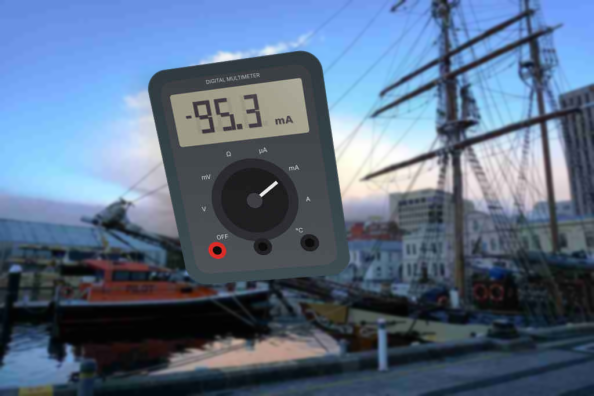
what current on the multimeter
-95.3 mA
